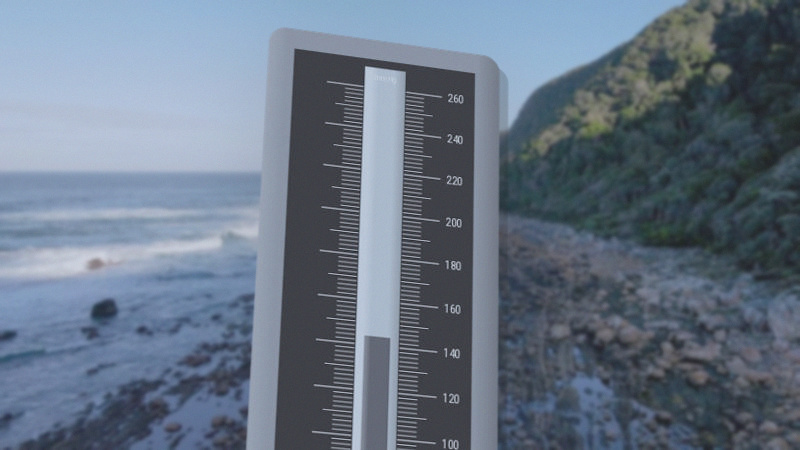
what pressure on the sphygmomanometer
144 mmHg
